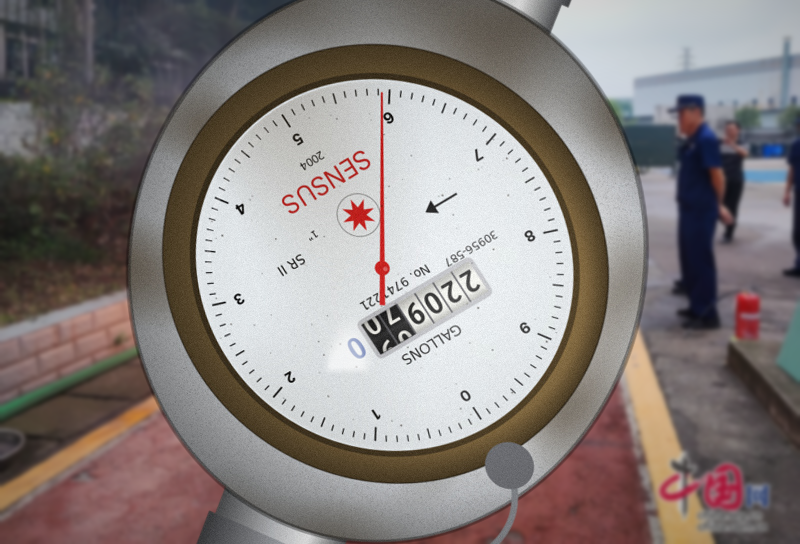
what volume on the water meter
2209695.9 gal
